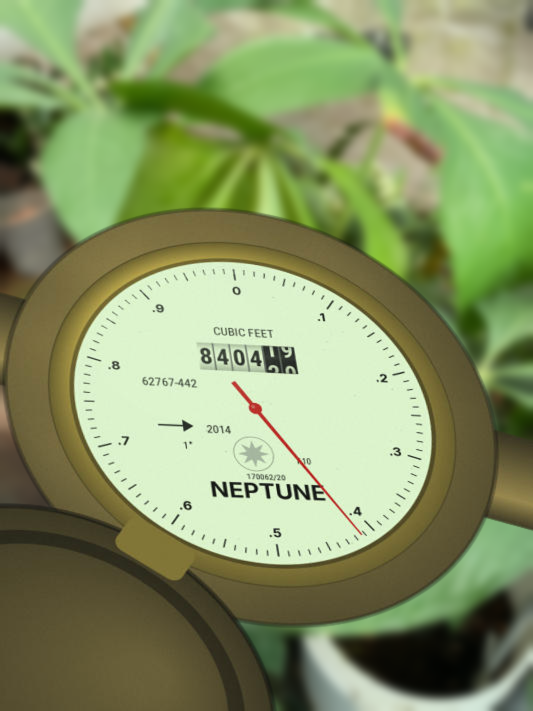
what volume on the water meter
840419.41 ft³
